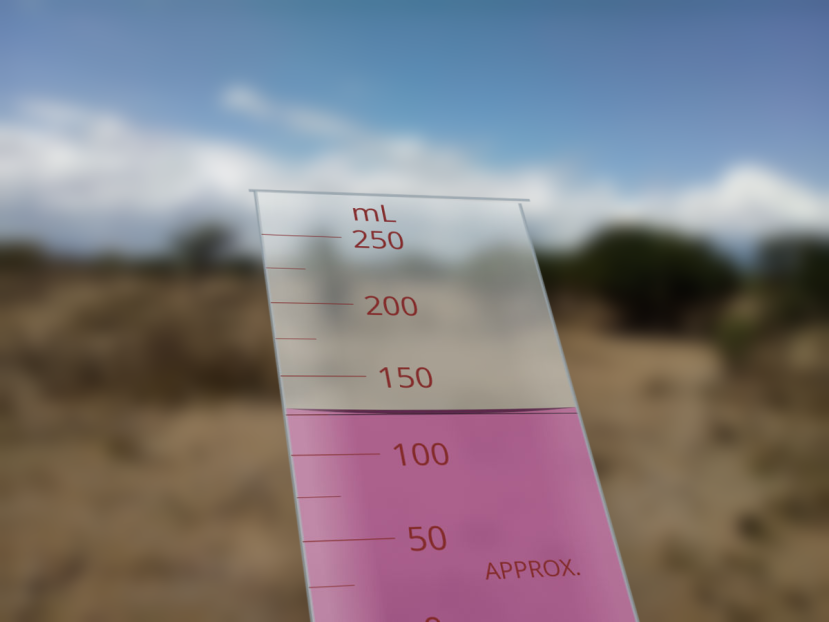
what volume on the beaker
125 mL
